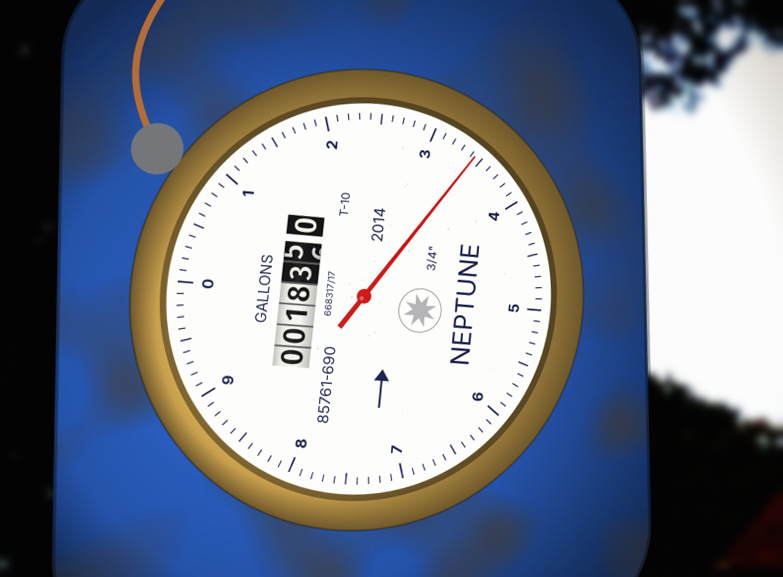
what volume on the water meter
18353.4 gal
